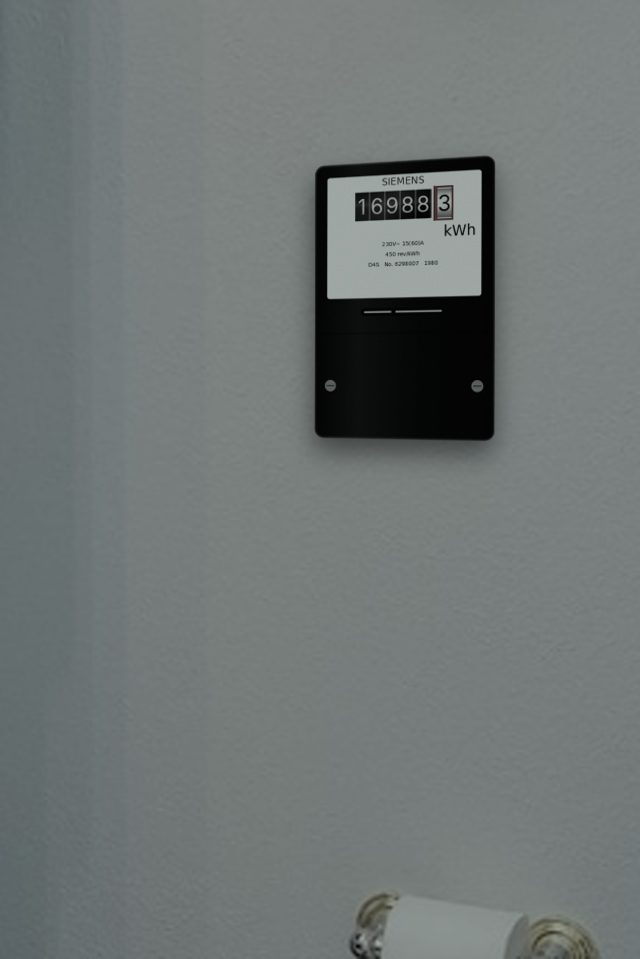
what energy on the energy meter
16988.3 kWh
